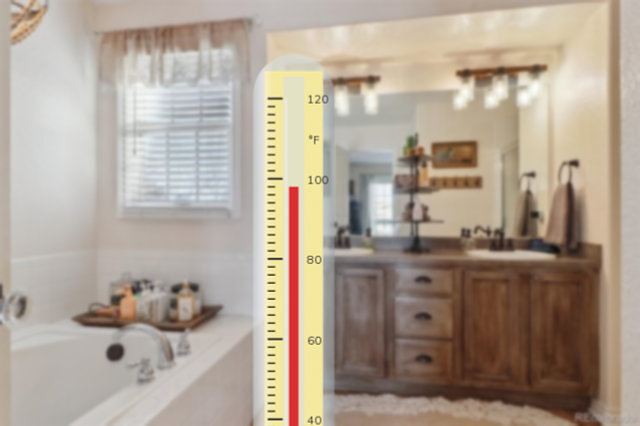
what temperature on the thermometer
98 °F
